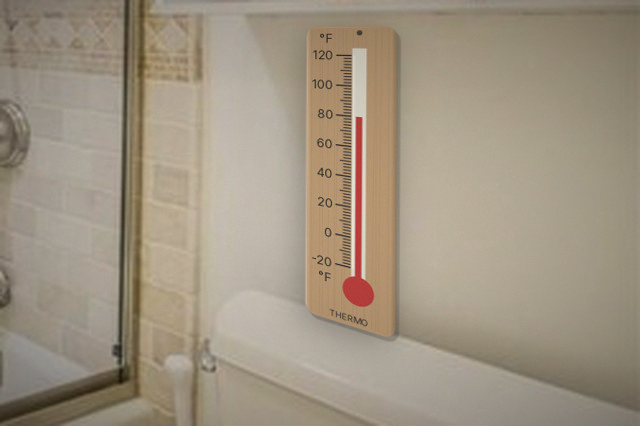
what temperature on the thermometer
80 °F
